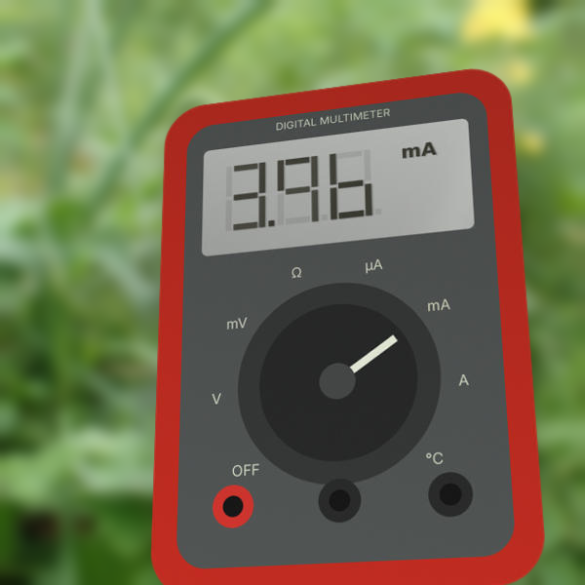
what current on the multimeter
3.96 mA
